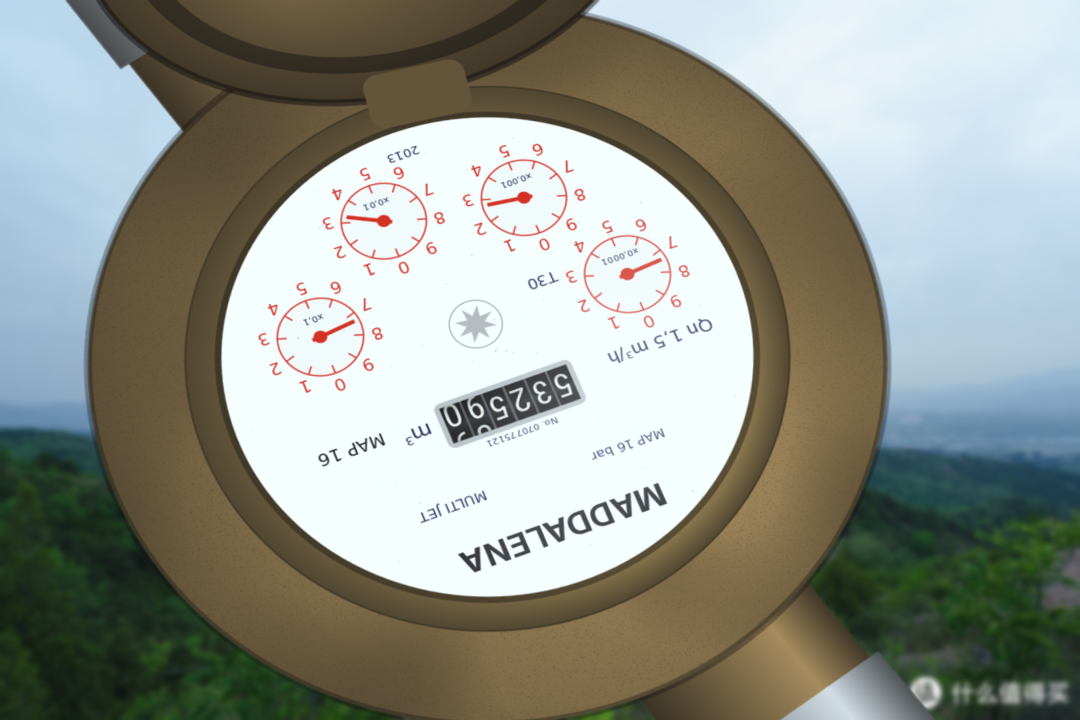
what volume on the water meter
532589.7327 m³
